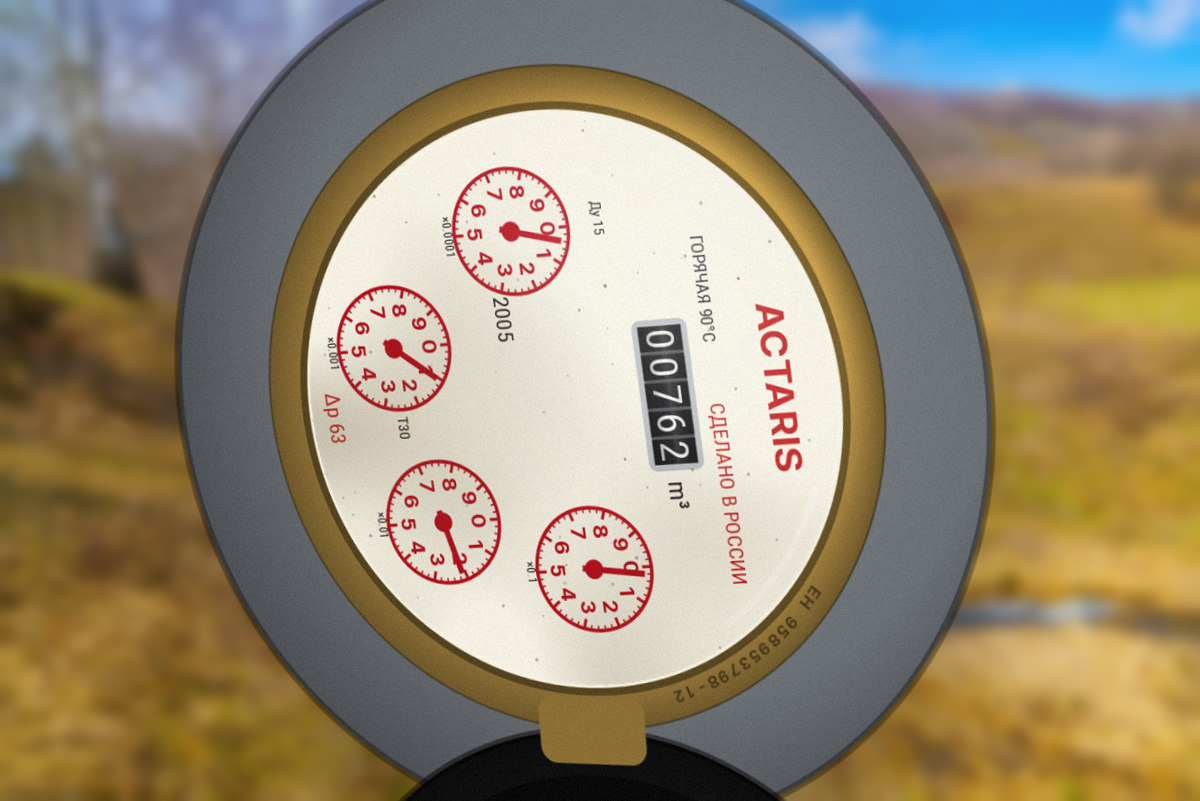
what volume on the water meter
762.0210 m³
